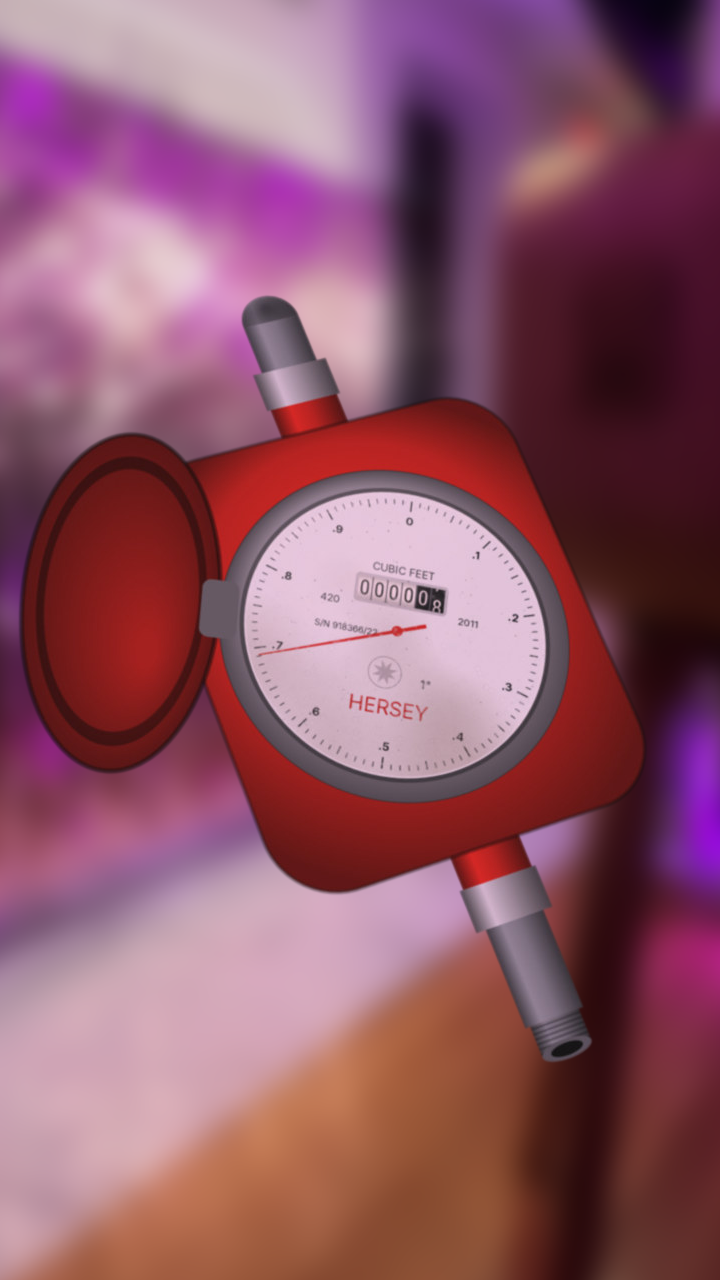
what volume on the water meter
7.69 ft³
